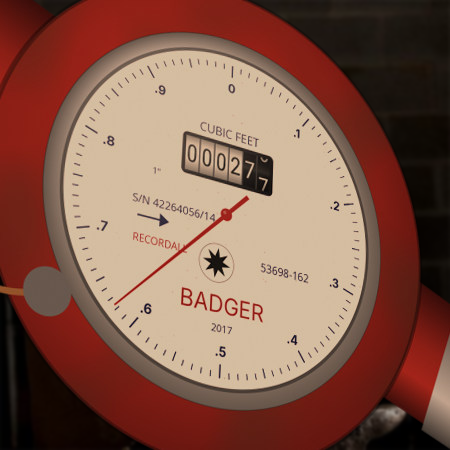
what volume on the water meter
276.62 ft³
